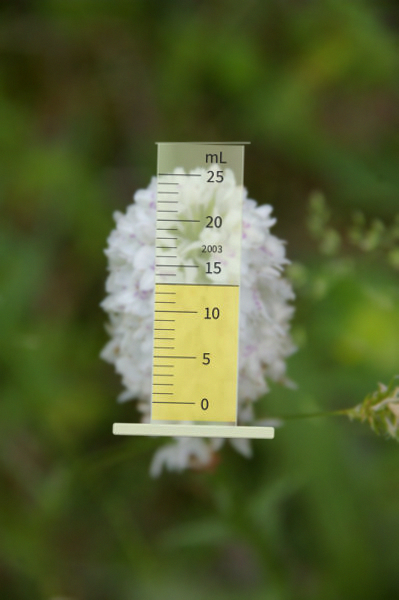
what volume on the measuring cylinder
13 mL
